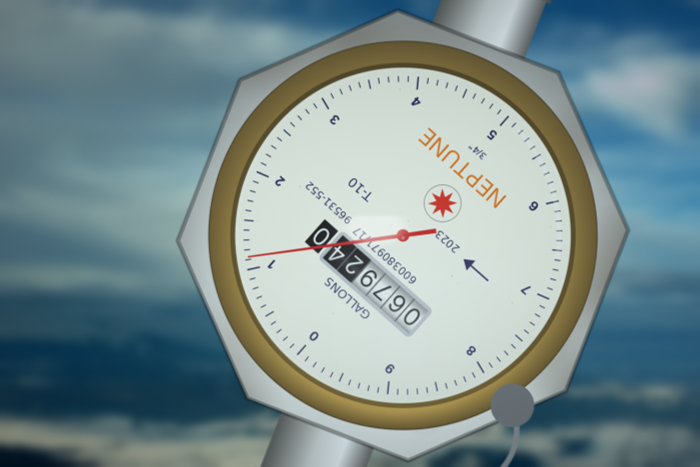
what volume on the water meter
679241.1 gal
